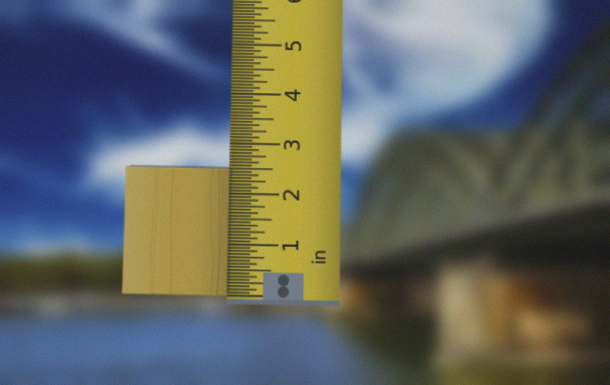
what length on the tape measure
2.5 in
